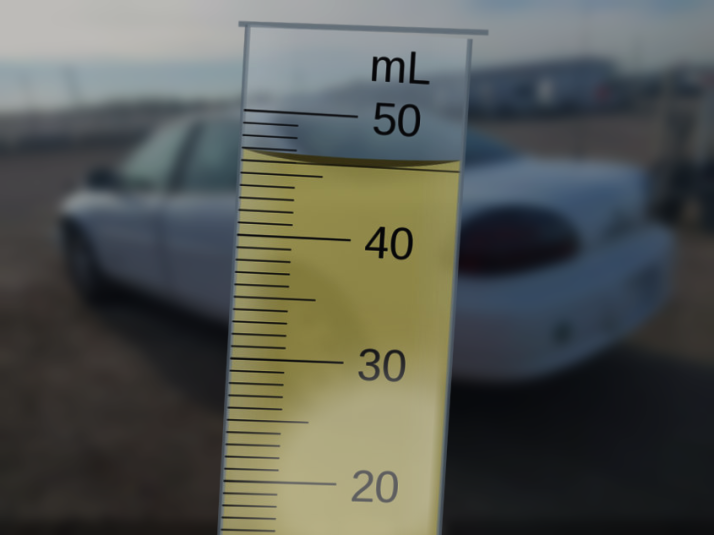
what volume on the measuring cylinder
46 mL
